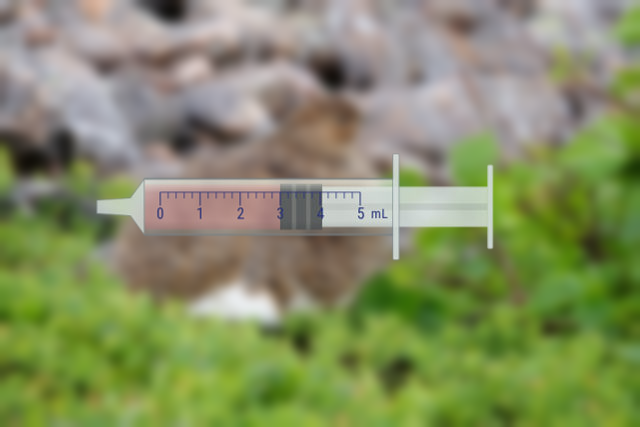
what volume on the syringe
3 mL
